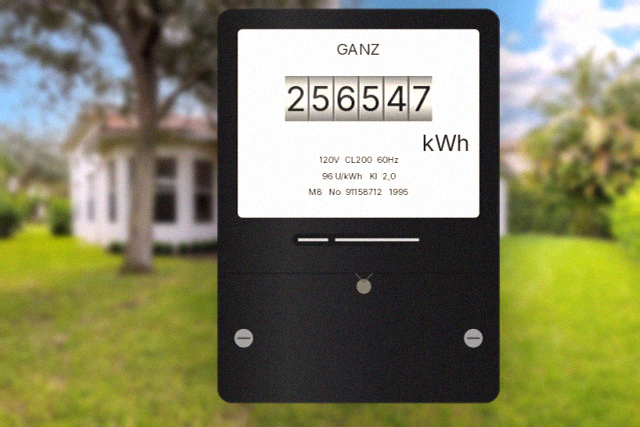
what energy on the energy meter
256547 kWh
